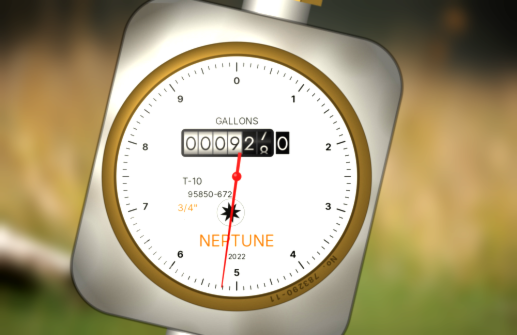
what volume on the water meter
9275.2 gal
